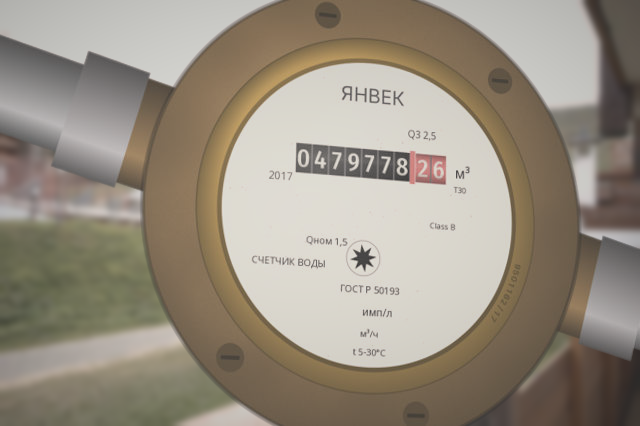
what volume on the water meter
479778.26 m³
